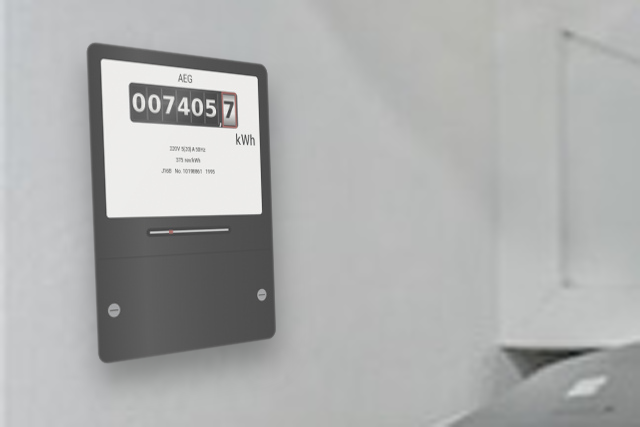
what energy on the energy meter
7405.7 kWh
